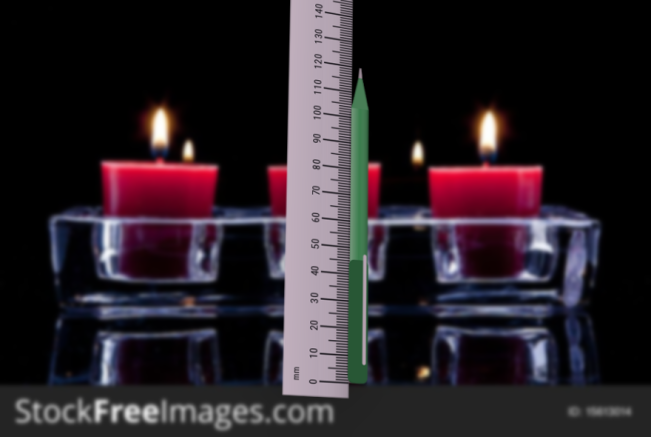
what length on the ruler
120 mm
